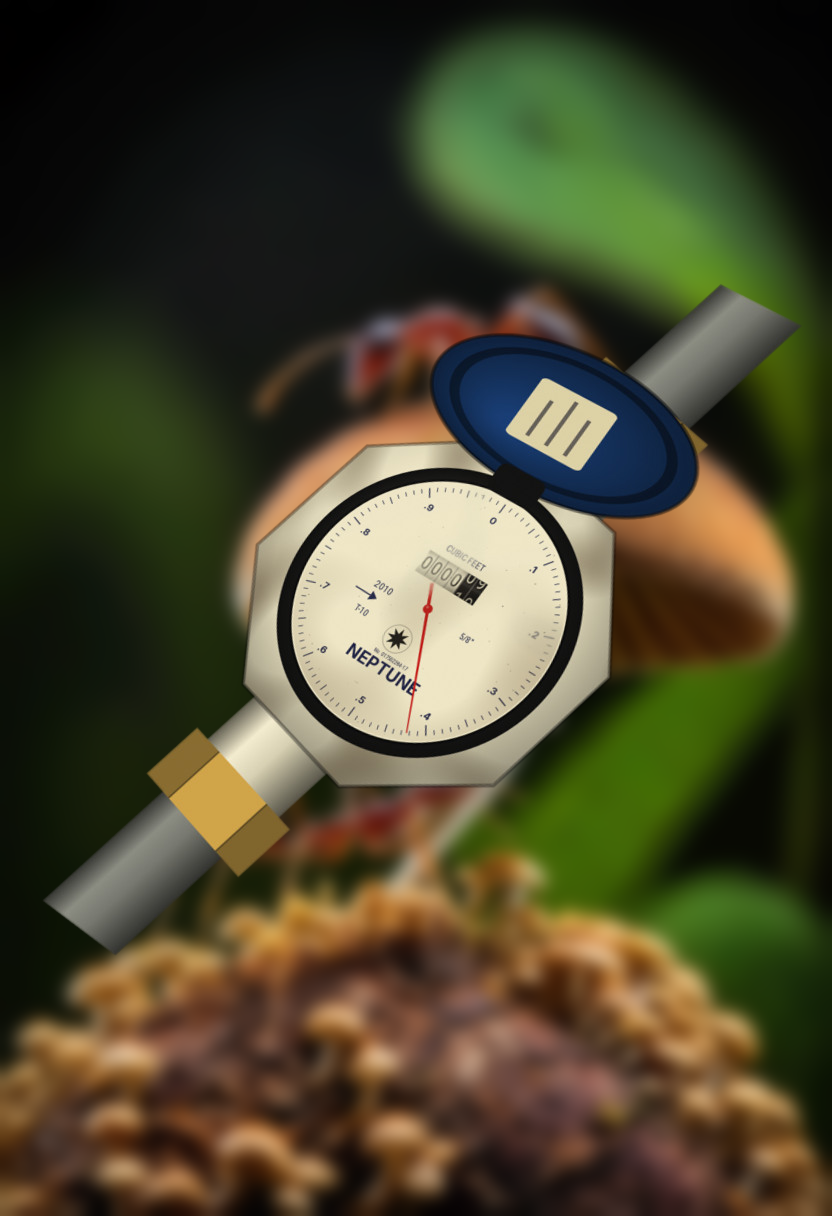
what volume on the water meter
9.42 ft³
